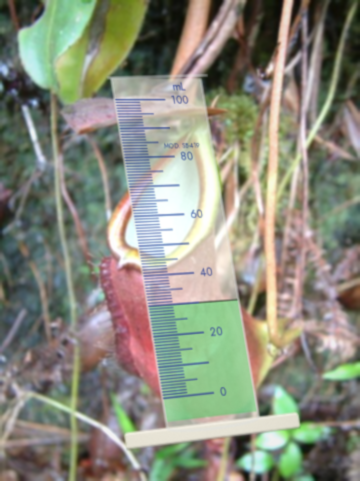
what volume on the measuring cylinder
30 mL
